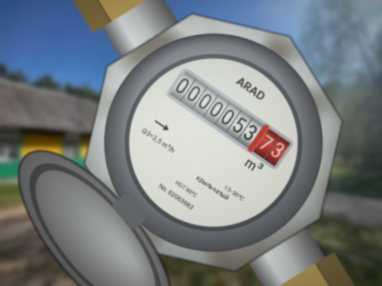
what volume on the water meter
53.73 m³
